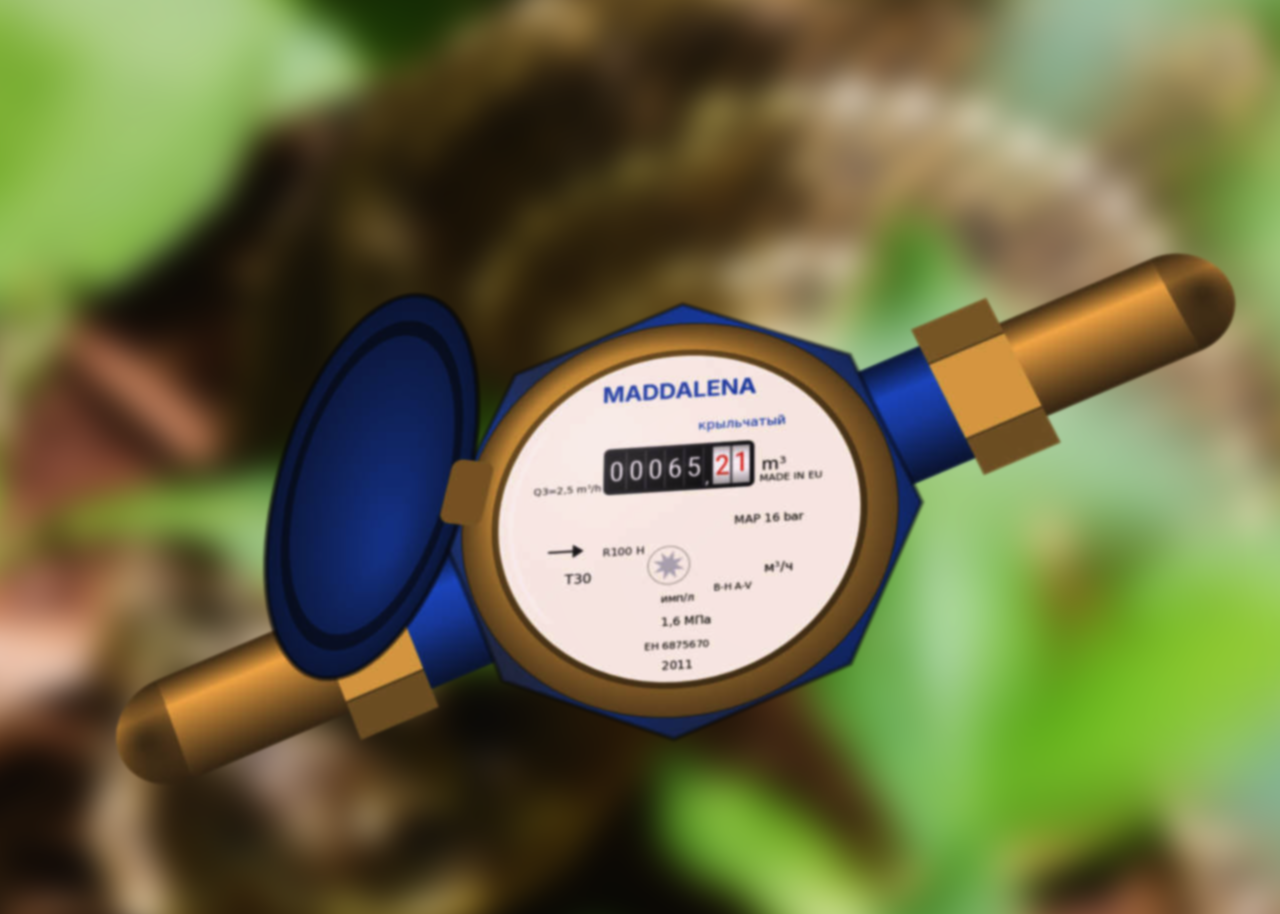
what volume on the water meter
65.21 m³
